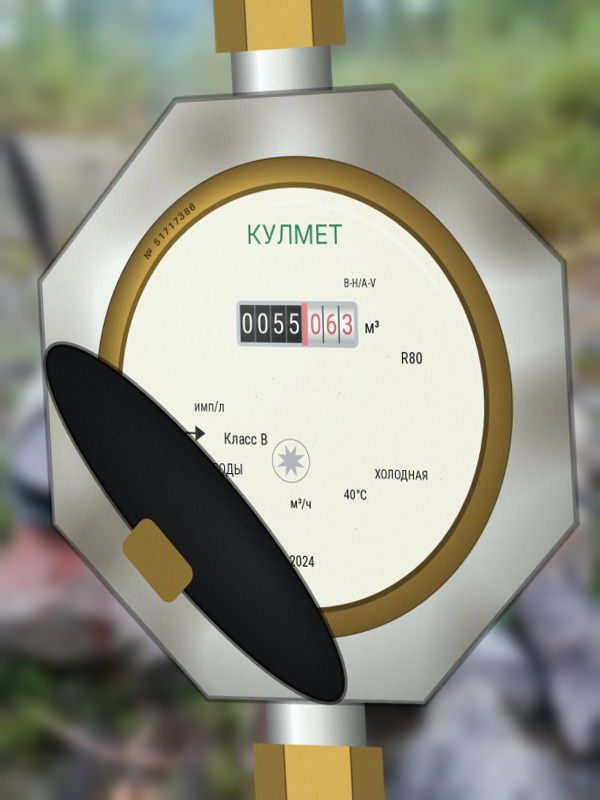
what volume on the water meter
55.063 m³
